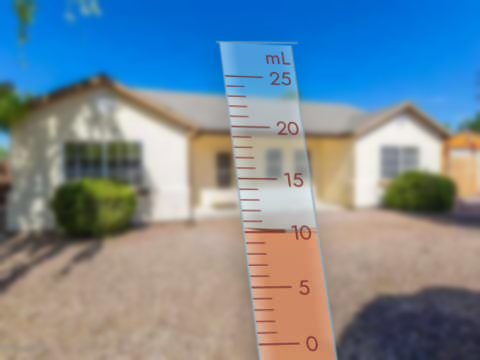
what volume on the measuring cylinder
10 mL
